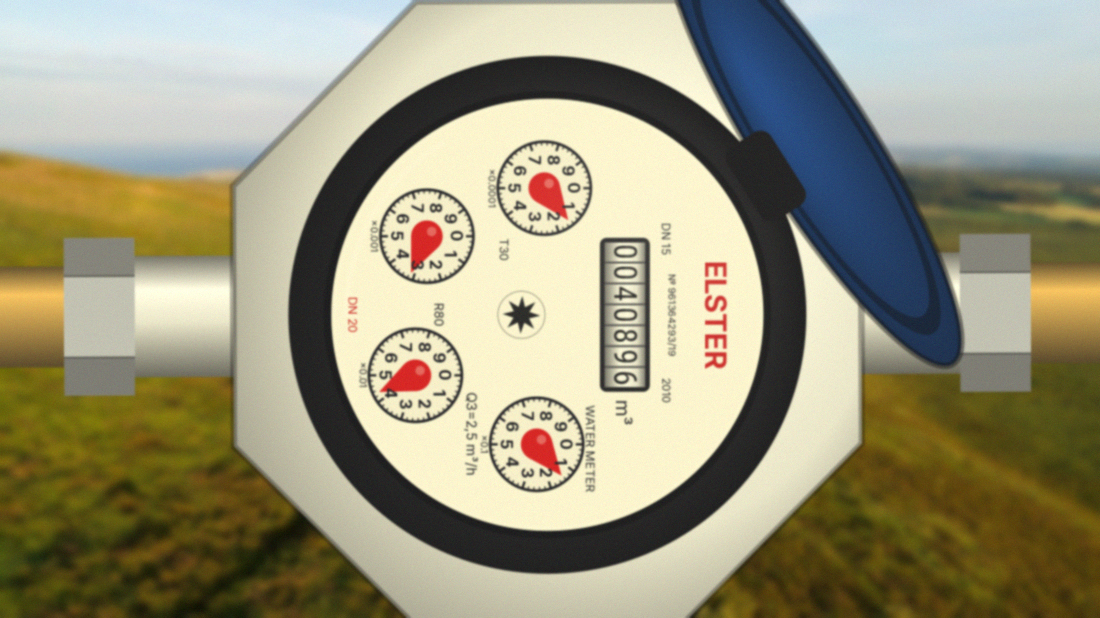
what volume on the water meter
40896.1431 m³
